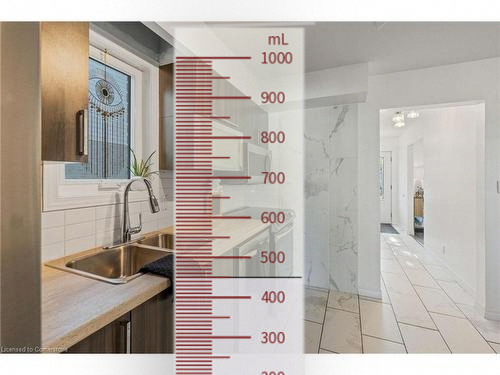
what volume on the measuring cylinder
450 mL
